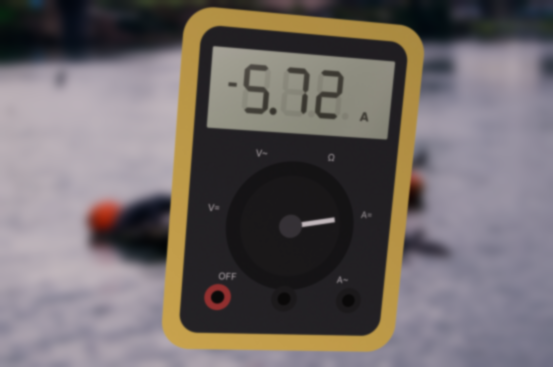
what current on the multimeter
-5.72 A
